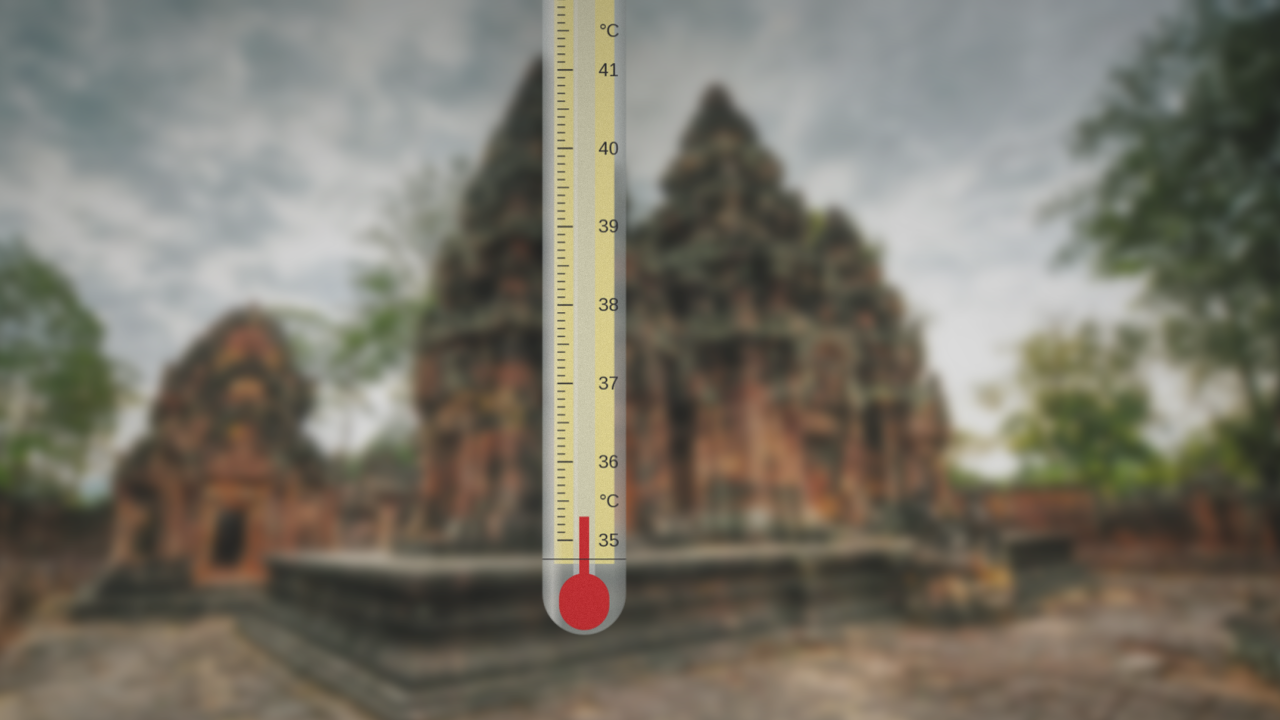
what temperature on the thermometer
35.3 °C
